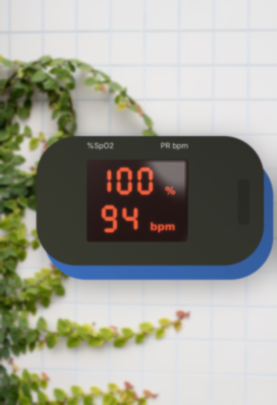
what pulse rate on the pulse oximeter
94 bpm
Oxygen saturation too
100 %
